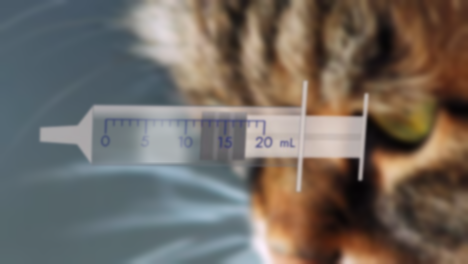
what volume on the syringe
12 mL
